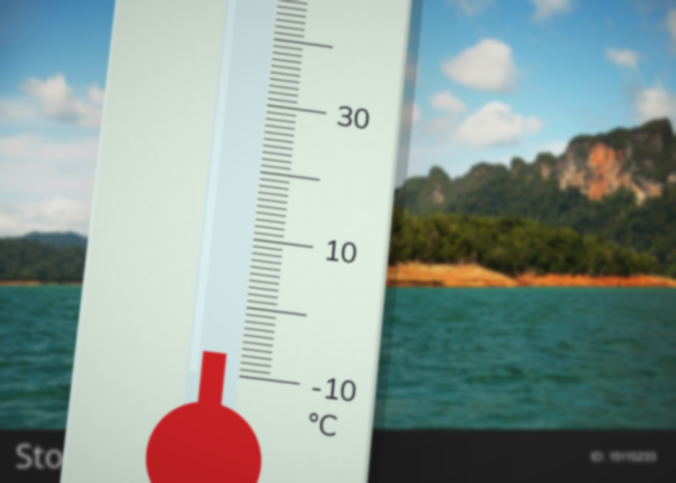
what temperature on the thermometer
-7 °C
